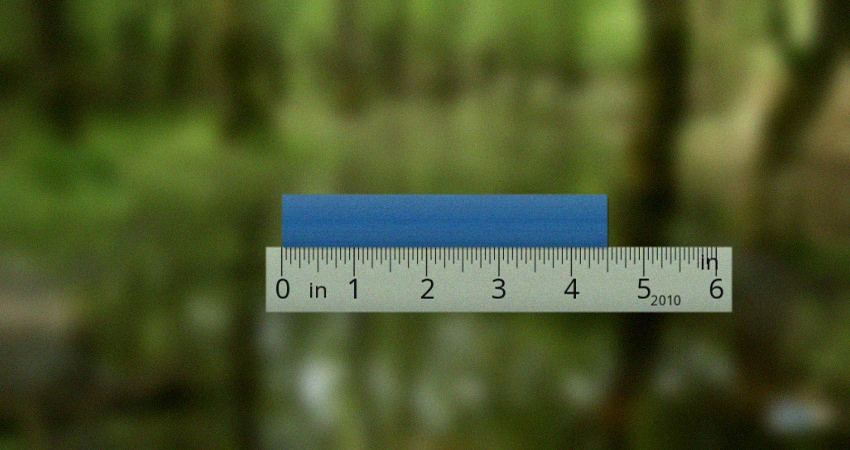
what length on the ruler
4.5 in
